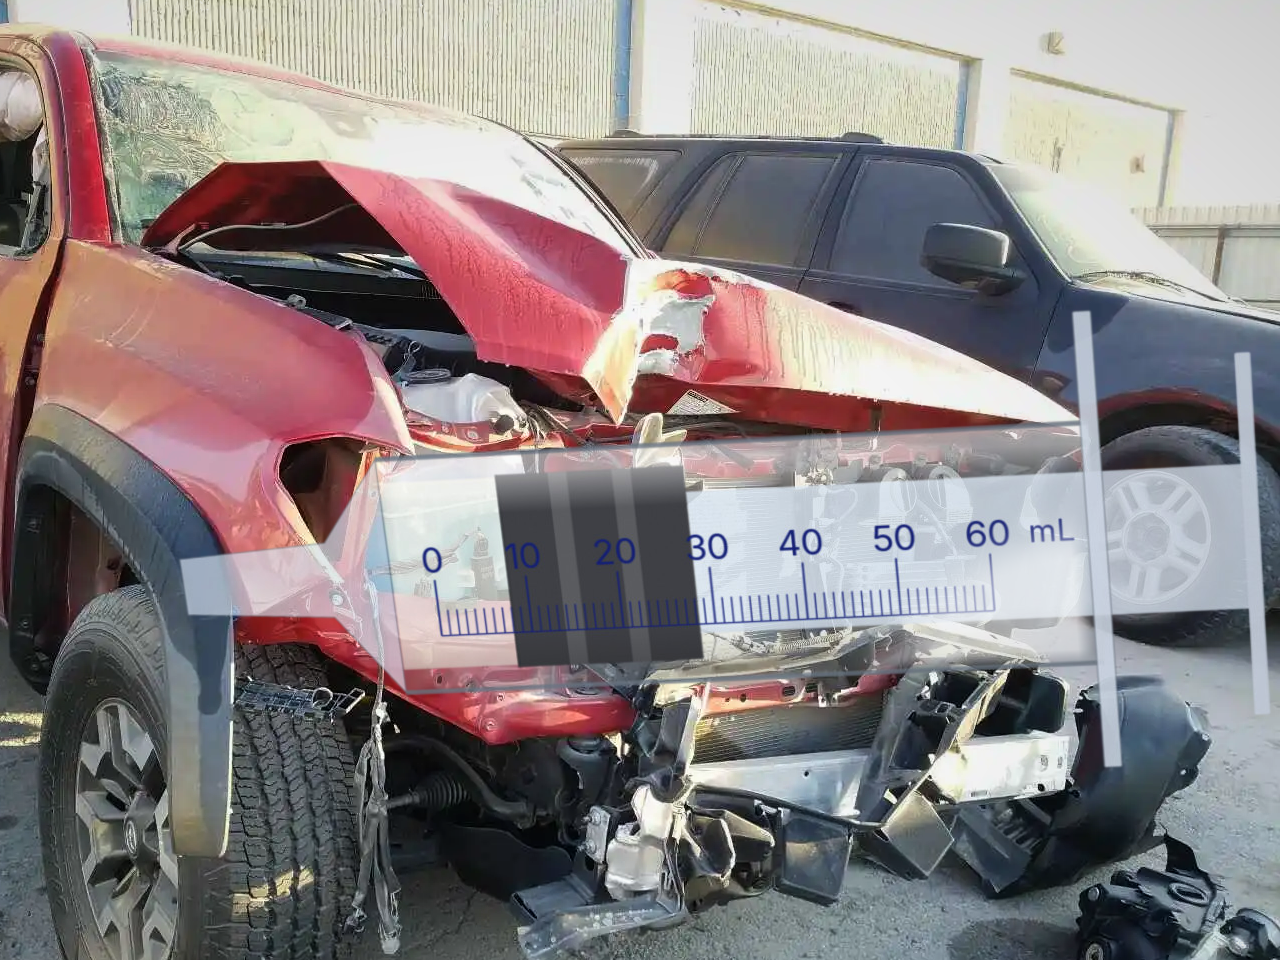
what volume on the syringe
8 mL
